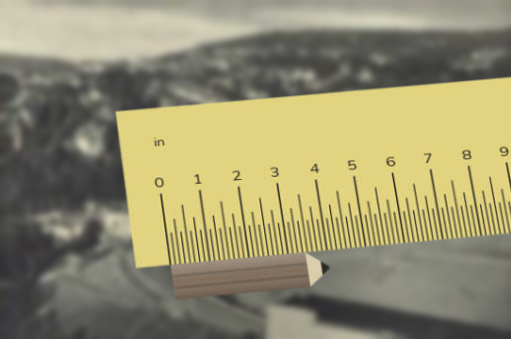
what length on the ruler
4 in
